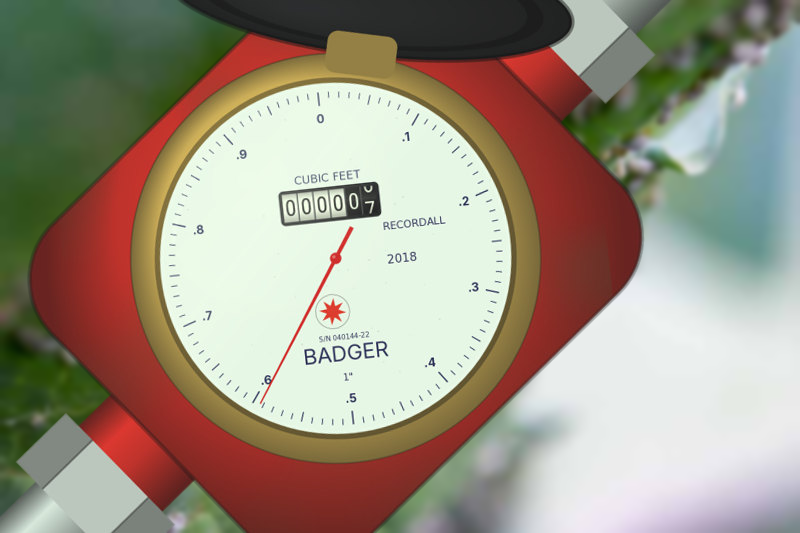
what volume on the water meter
6.59 ft³
